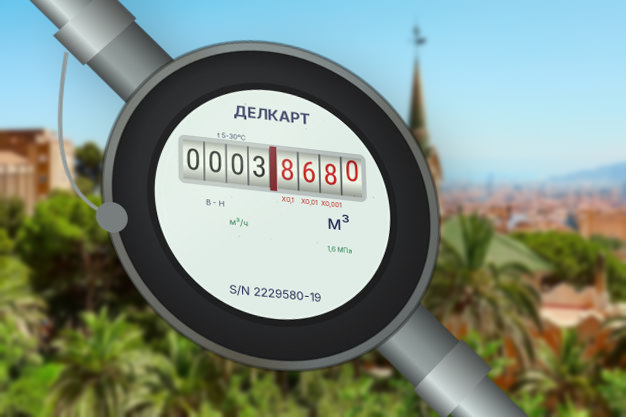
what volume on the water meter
3.8680 m³
